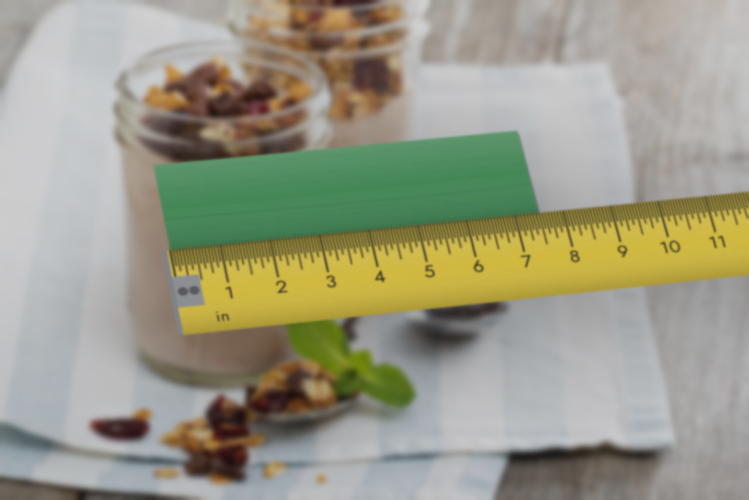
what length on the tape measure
7.5 in
